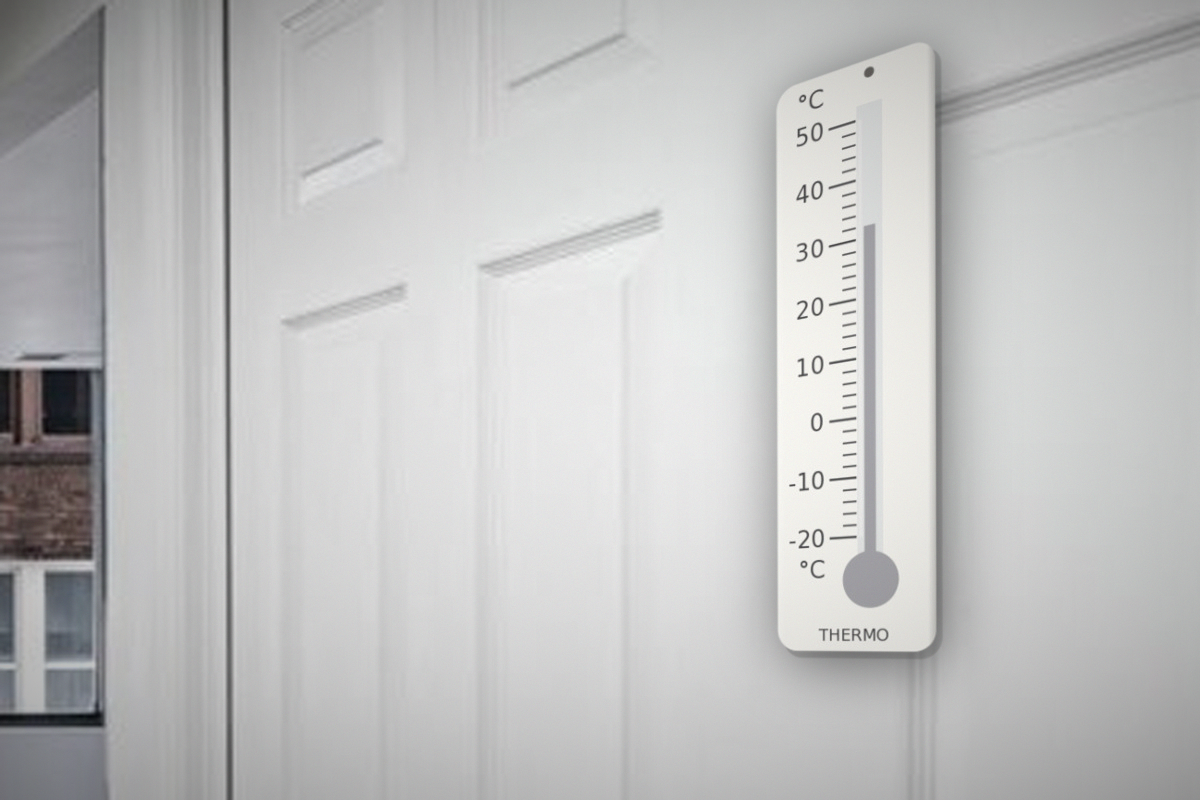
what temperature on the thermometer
32 °C
